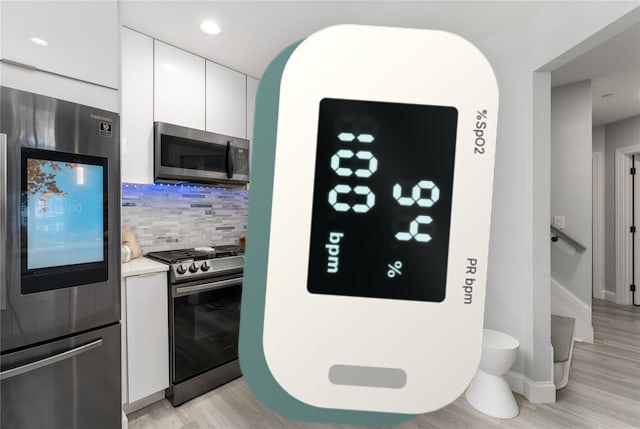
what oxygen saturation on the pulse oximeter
94 %
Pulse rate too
100 bpm
